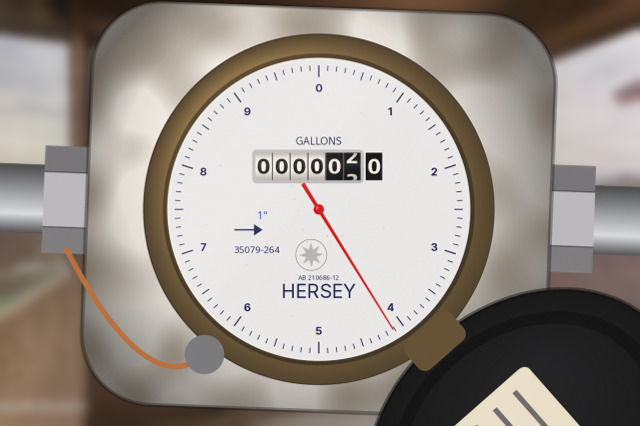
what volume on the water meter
24.1 gal
